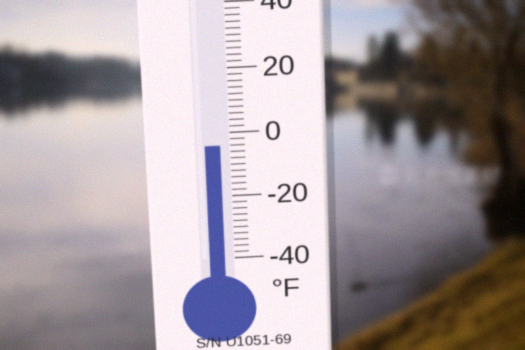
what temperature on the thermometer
-4 °F
